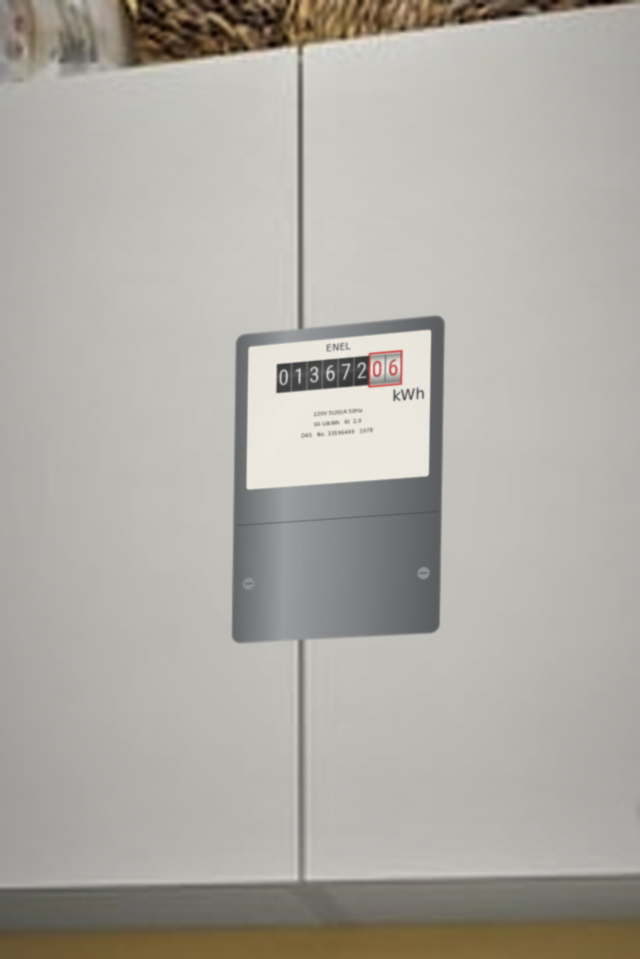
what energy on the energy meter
13672.06 kWh
